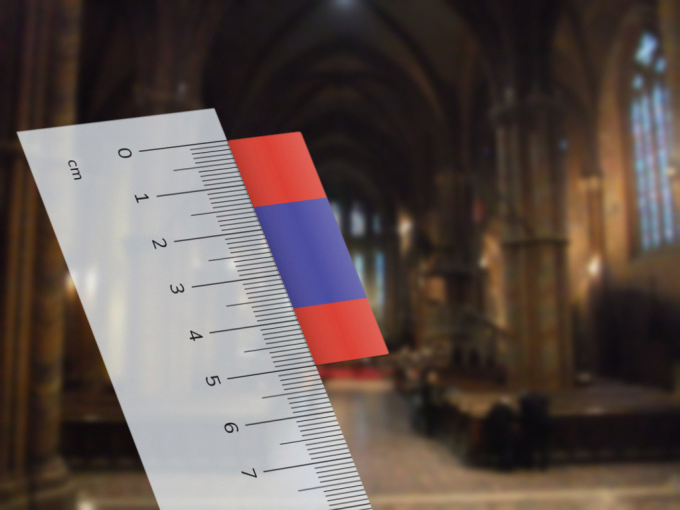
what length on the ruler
5 cm
